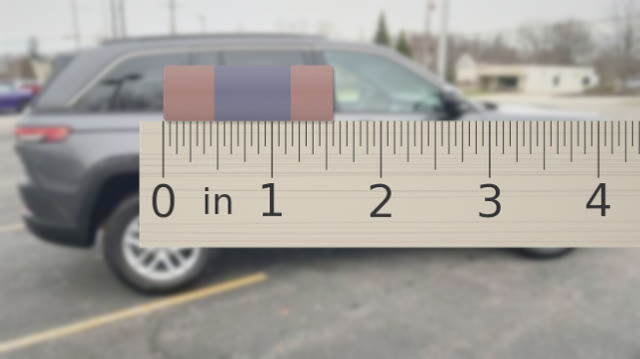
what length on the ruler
1.5625 in
